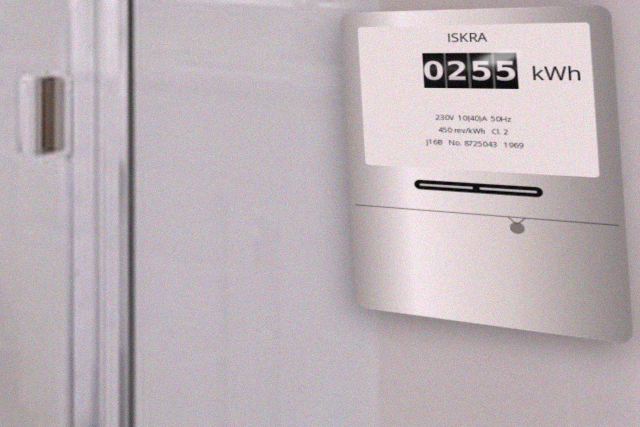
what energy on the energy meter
255 kWh
